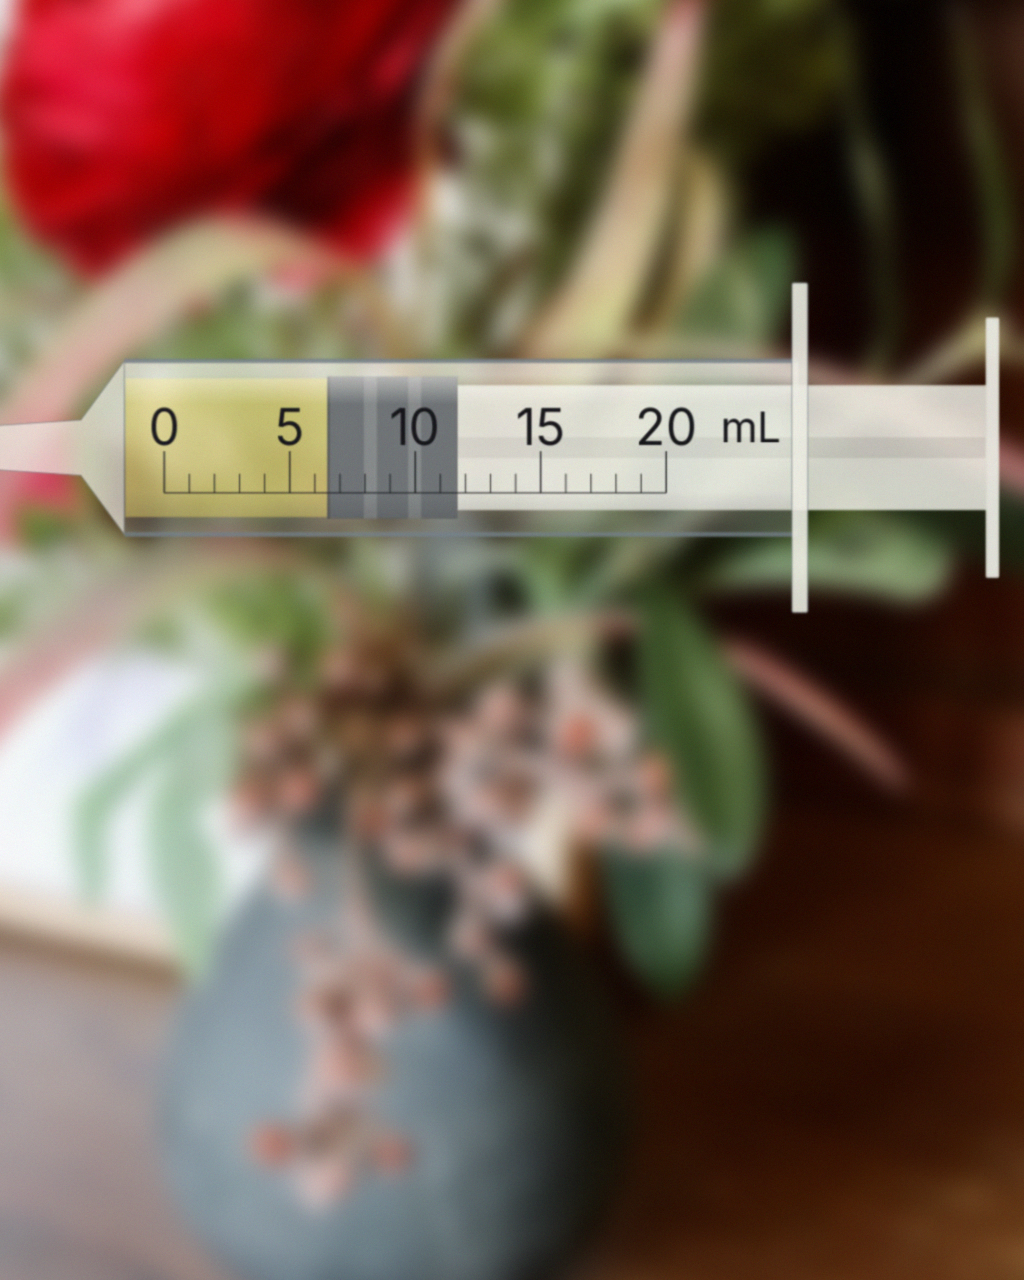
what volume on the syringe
6.5 mL
